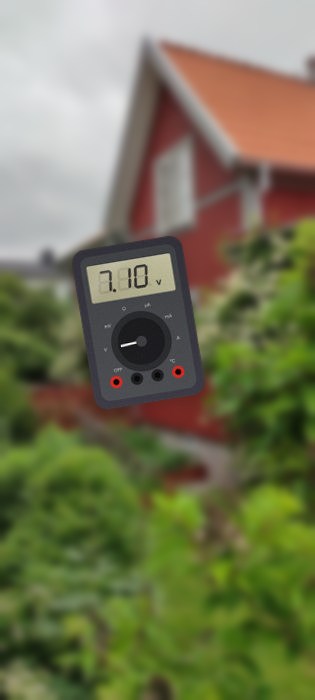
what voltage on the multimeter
7.10 V
